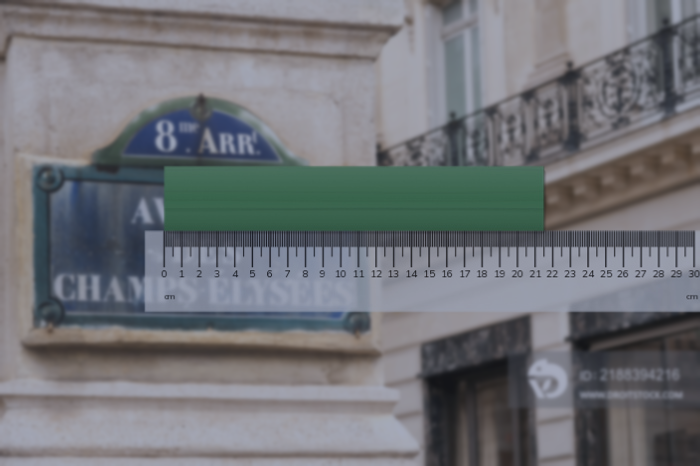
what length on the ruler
21.5 cm
